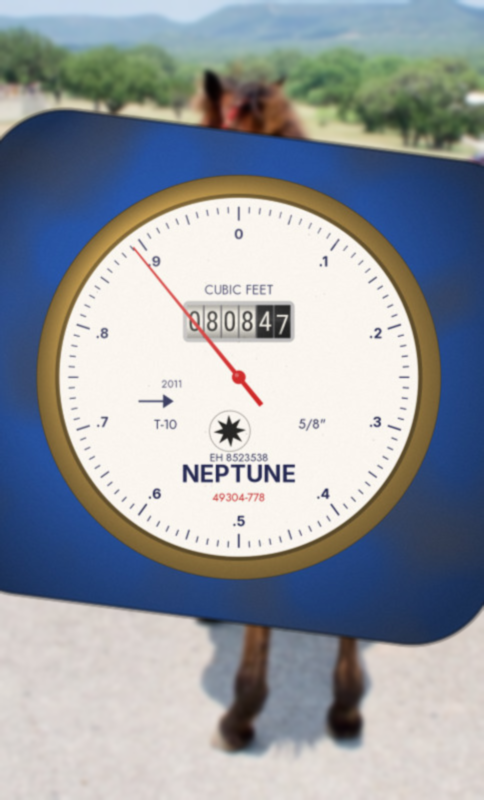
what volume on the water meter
80846.89 ft³
